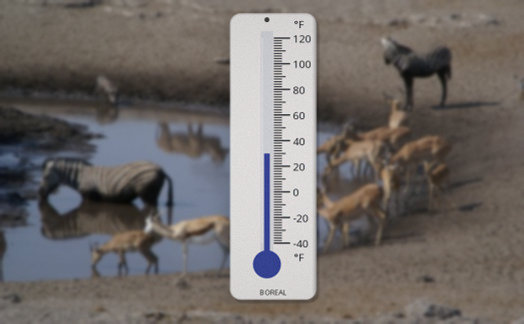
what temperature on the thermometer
30 °F
